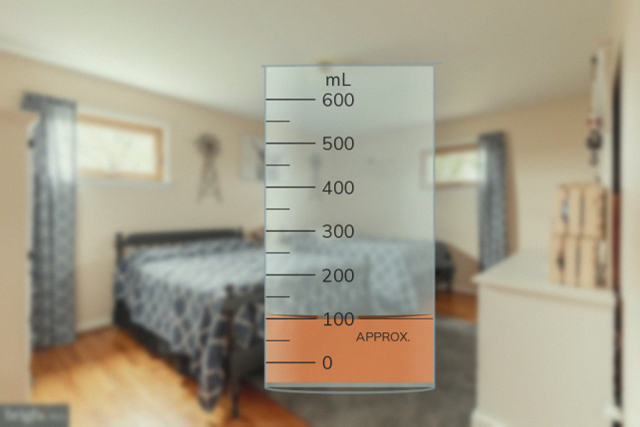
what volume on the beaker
100 mL
